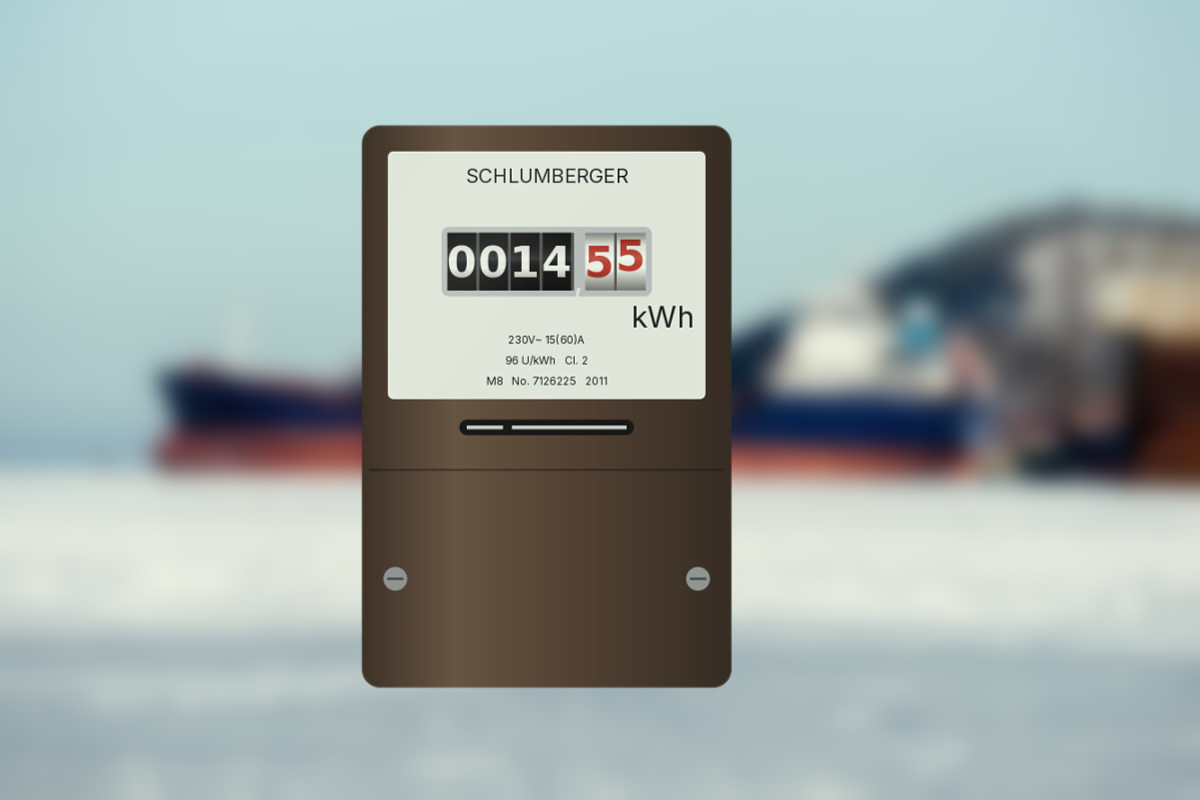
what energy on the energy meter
14.55 kWh
